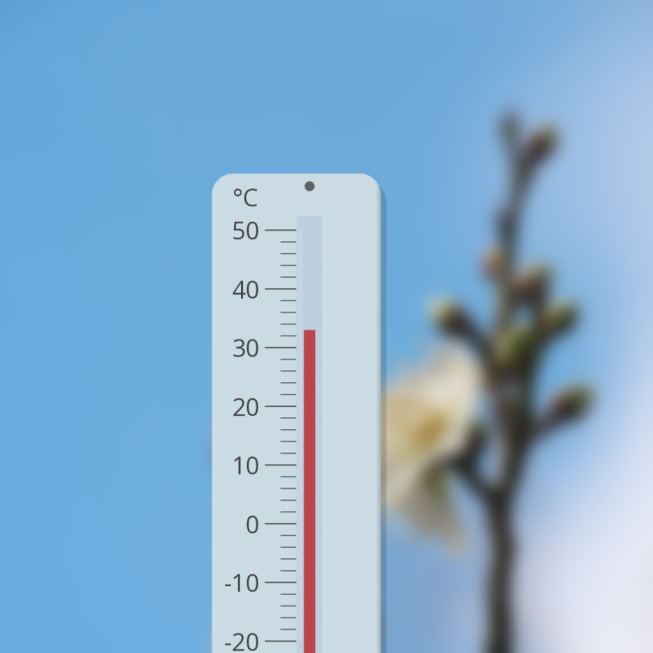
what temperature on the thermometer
33 °C
